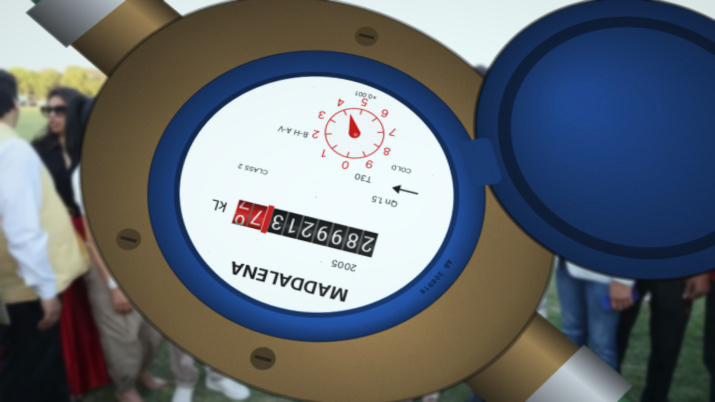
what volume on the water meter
2899213.764 kL
